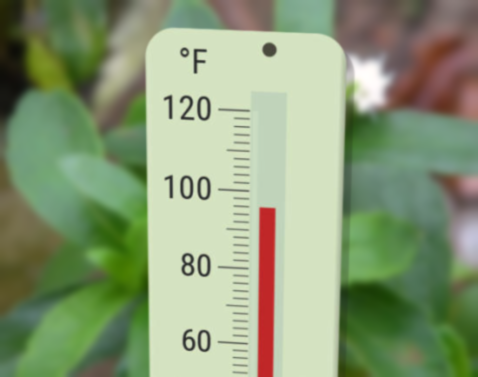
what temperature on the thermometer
96 °F
